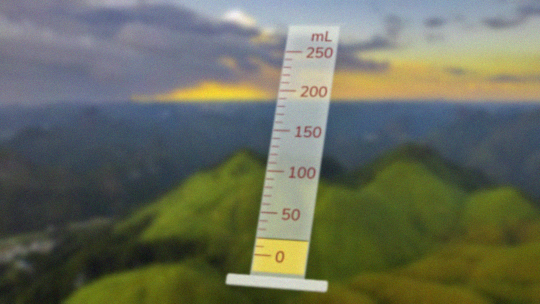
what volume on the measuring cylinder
20 mL
